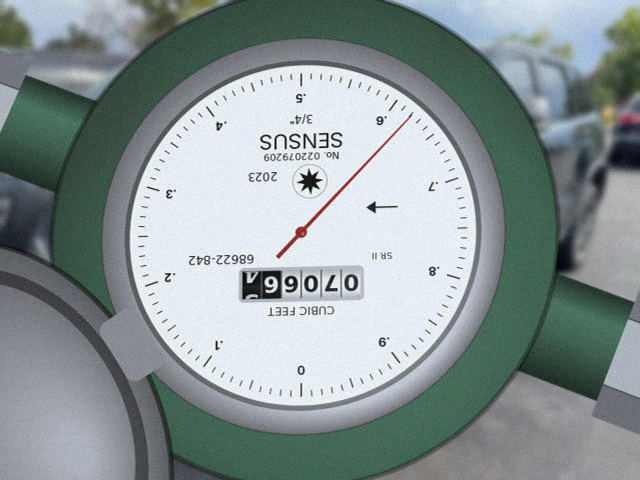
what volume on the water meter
70663.62 ft³
